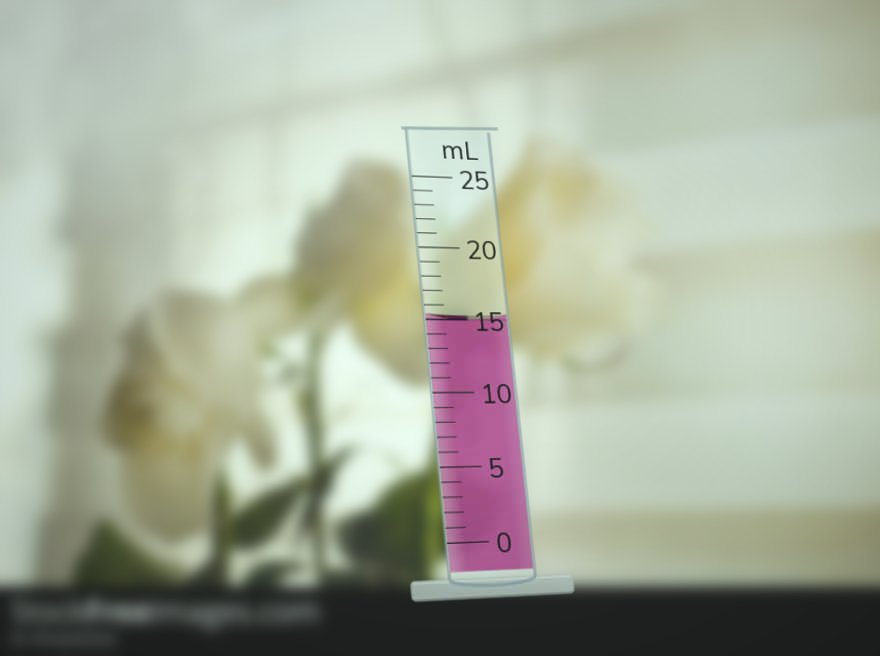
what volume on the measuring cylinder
15 mL
